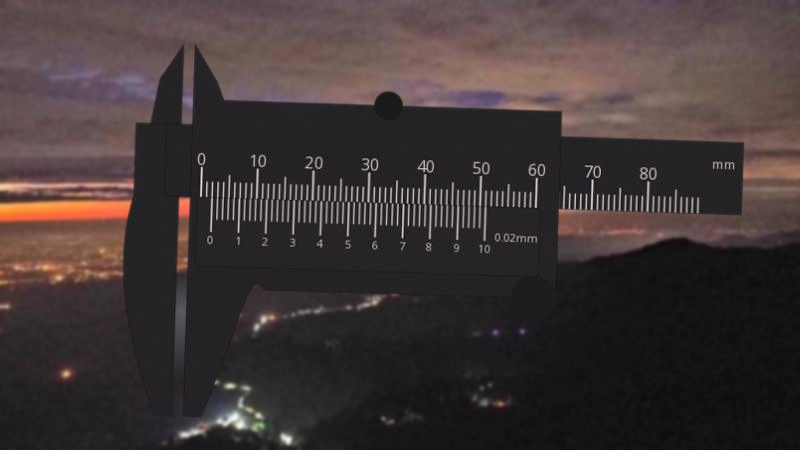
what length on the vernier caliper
2.0 mm
